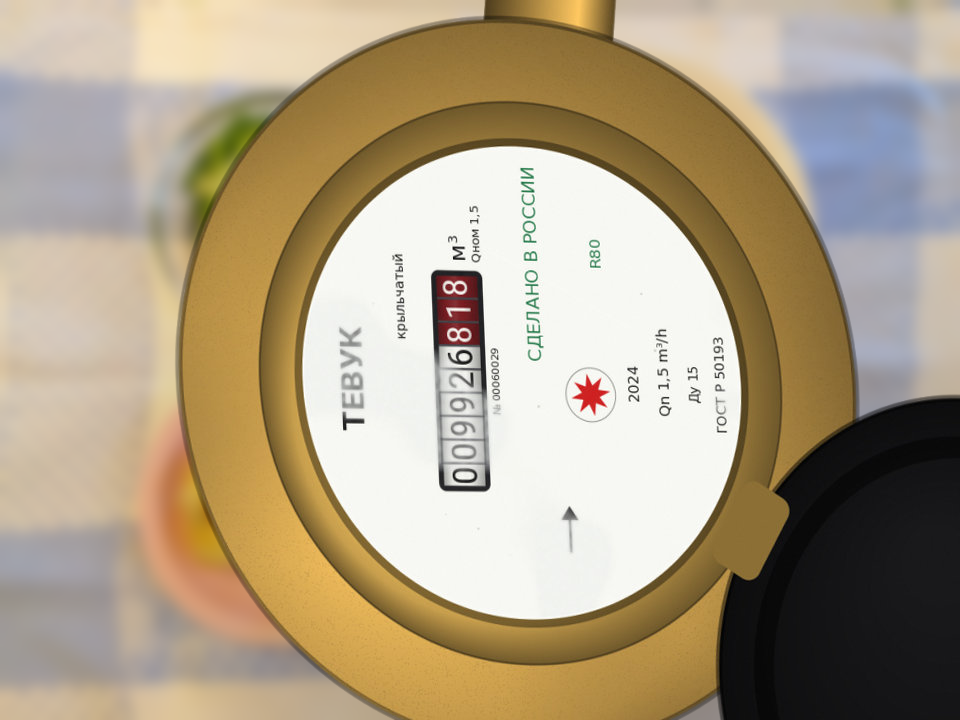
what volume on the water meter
9926.818 m³
